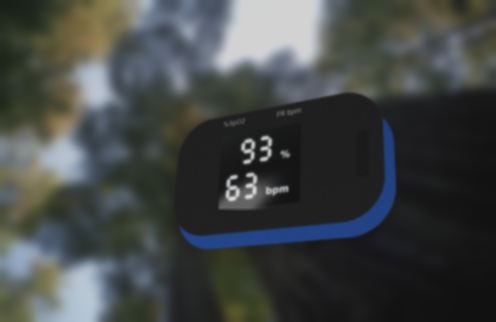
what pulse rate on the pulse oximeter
63 bpm
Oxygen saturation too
93 %
